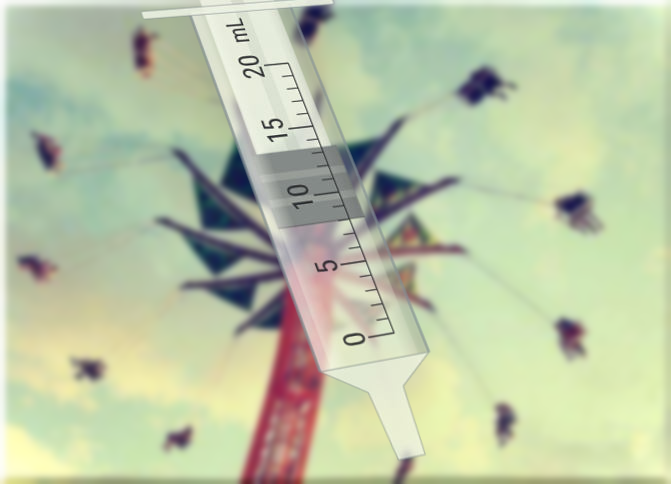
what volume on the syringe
8 mL
